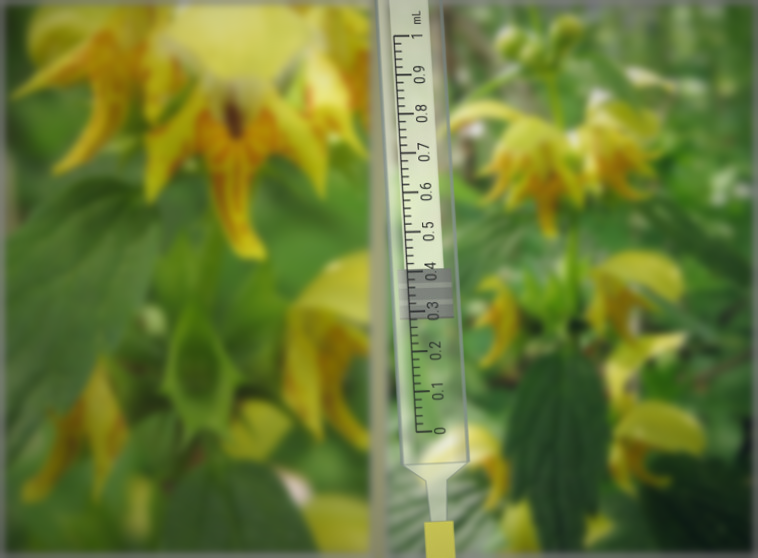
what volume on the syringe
0.28 mL
